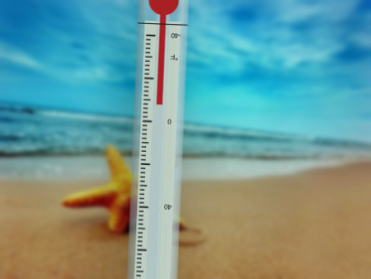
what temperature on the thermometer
-8 °F
